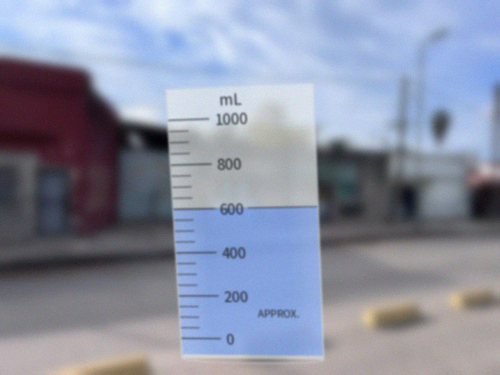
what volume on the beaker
600 mL
